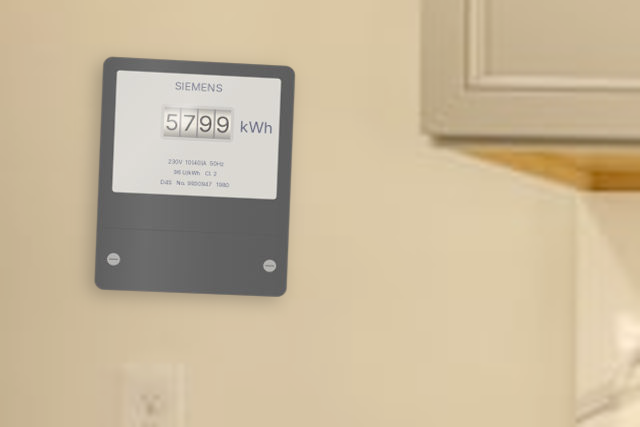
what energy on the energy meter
5799 kWh
